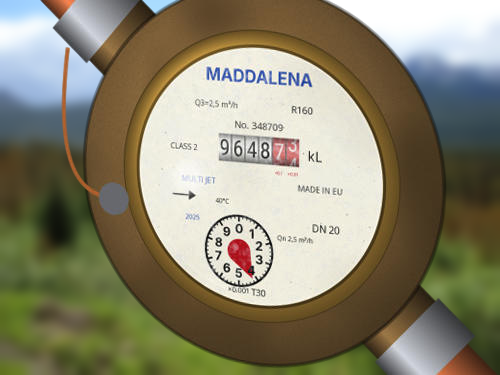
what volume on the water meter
9648.734 kL
